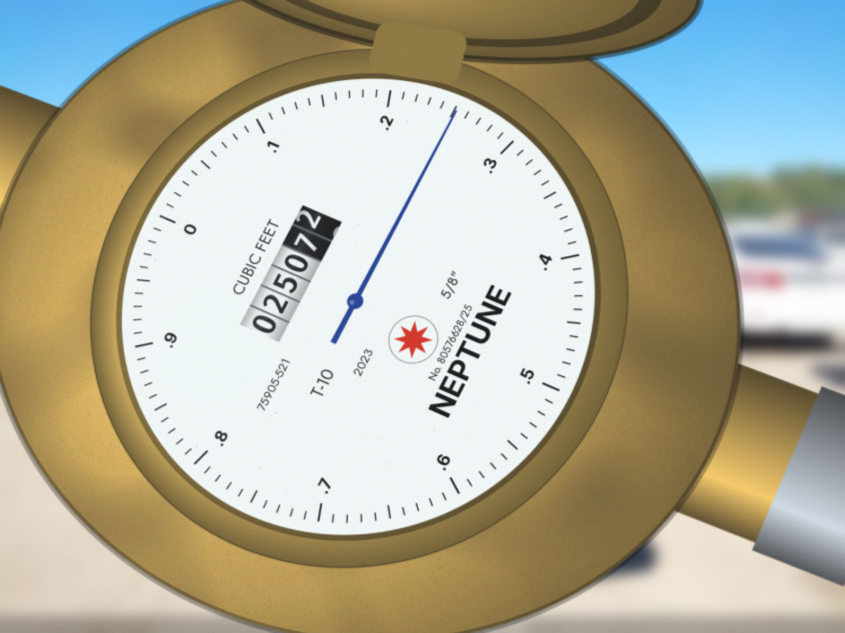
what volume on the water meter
25072.25 ft³
